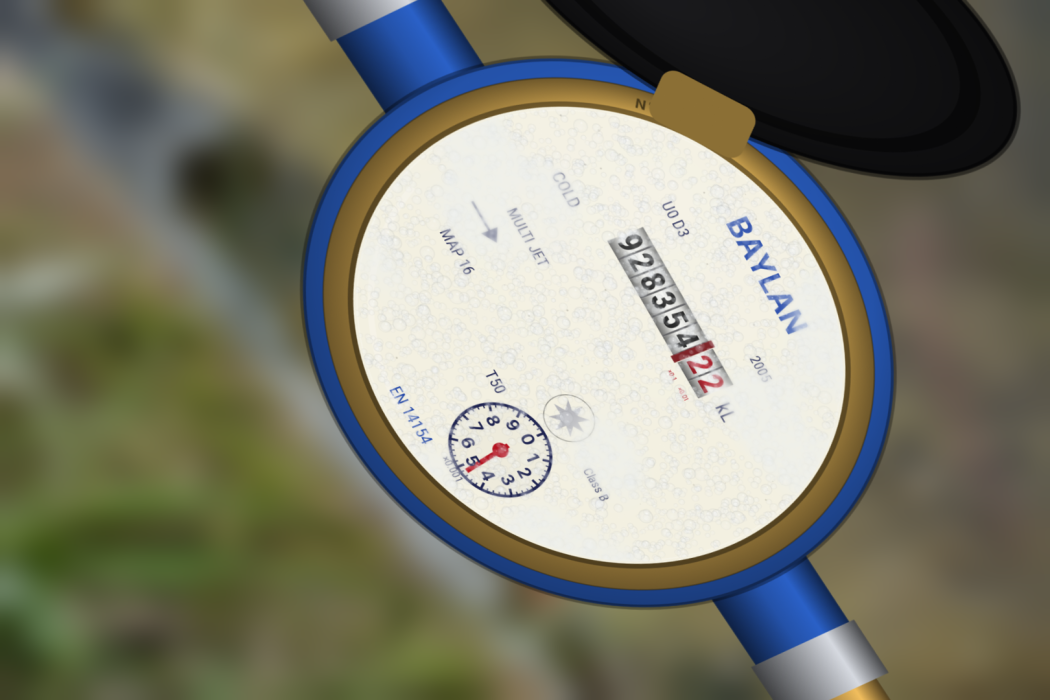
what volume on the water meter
928354.224 kL
